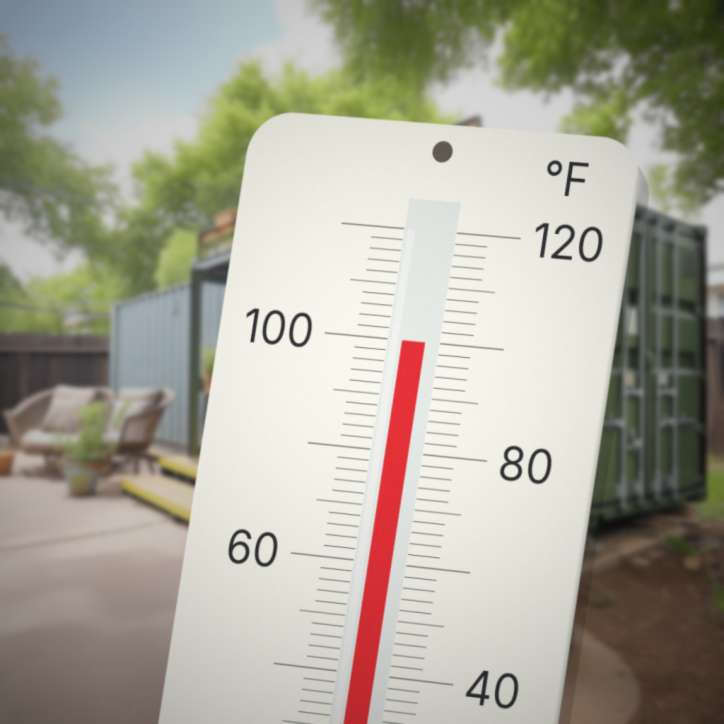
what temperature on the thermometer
100 °F
